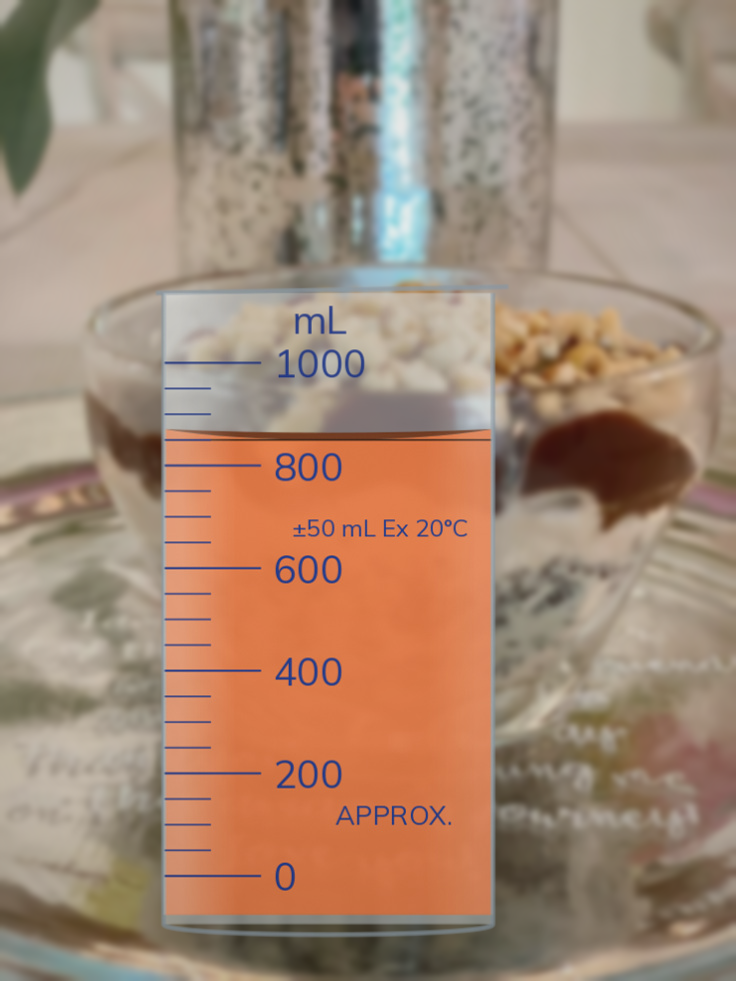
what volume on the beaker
850 mL
